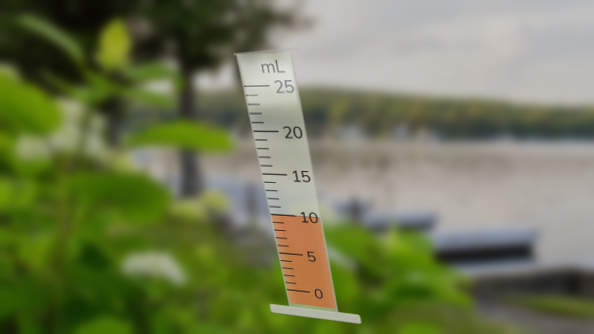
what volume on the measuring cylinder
10 mL
